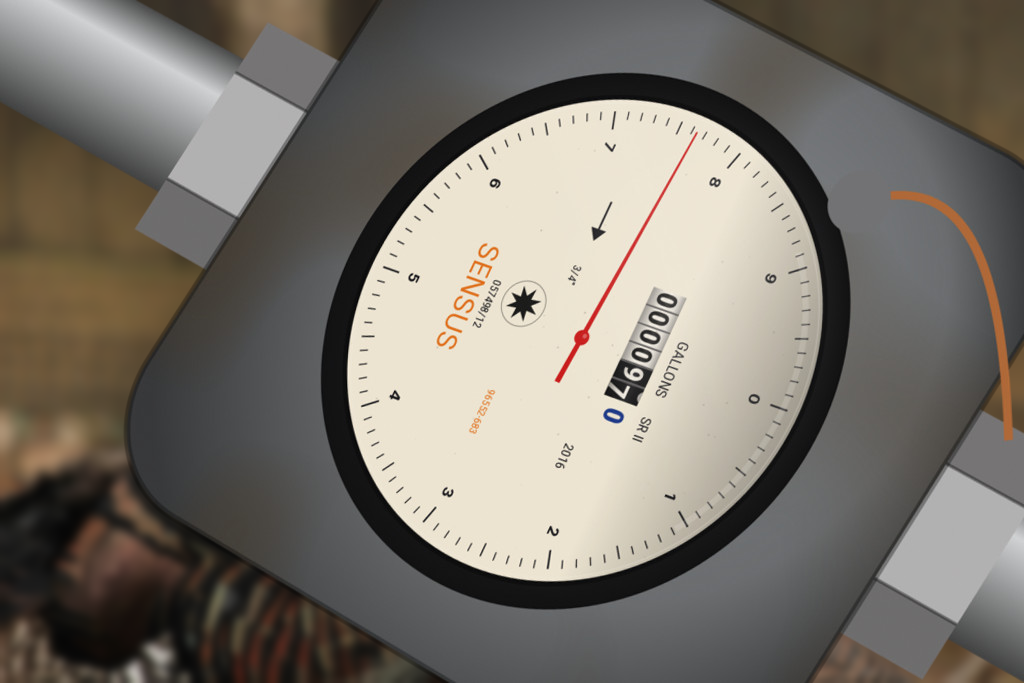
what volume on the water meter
967.6 gal
